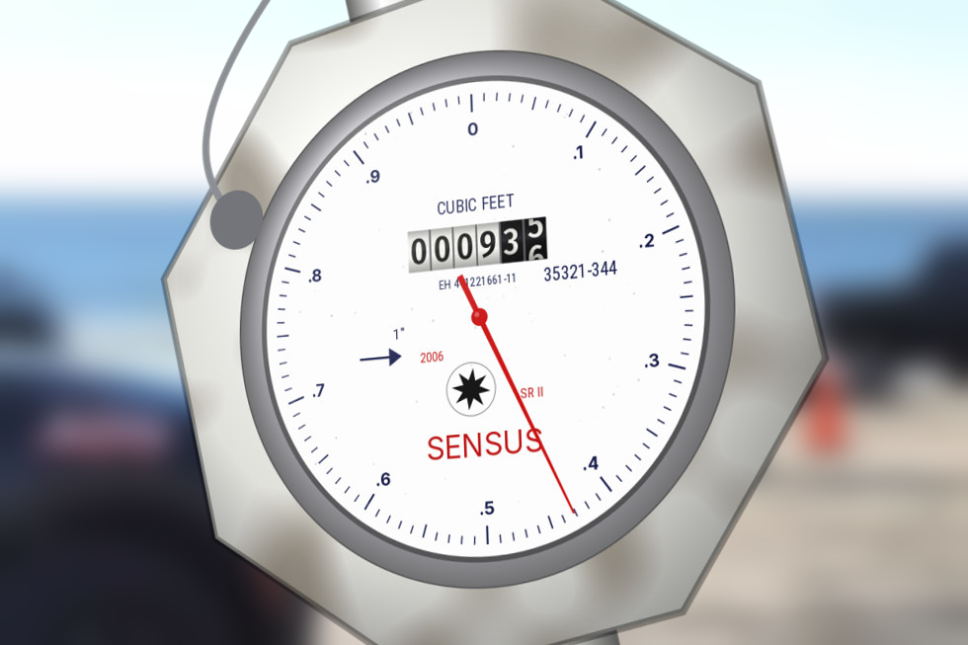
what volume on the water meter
935.43 ft³
